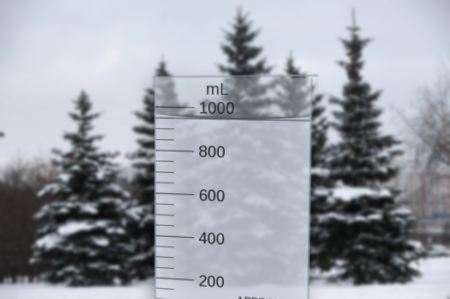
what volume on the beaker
950 mL
